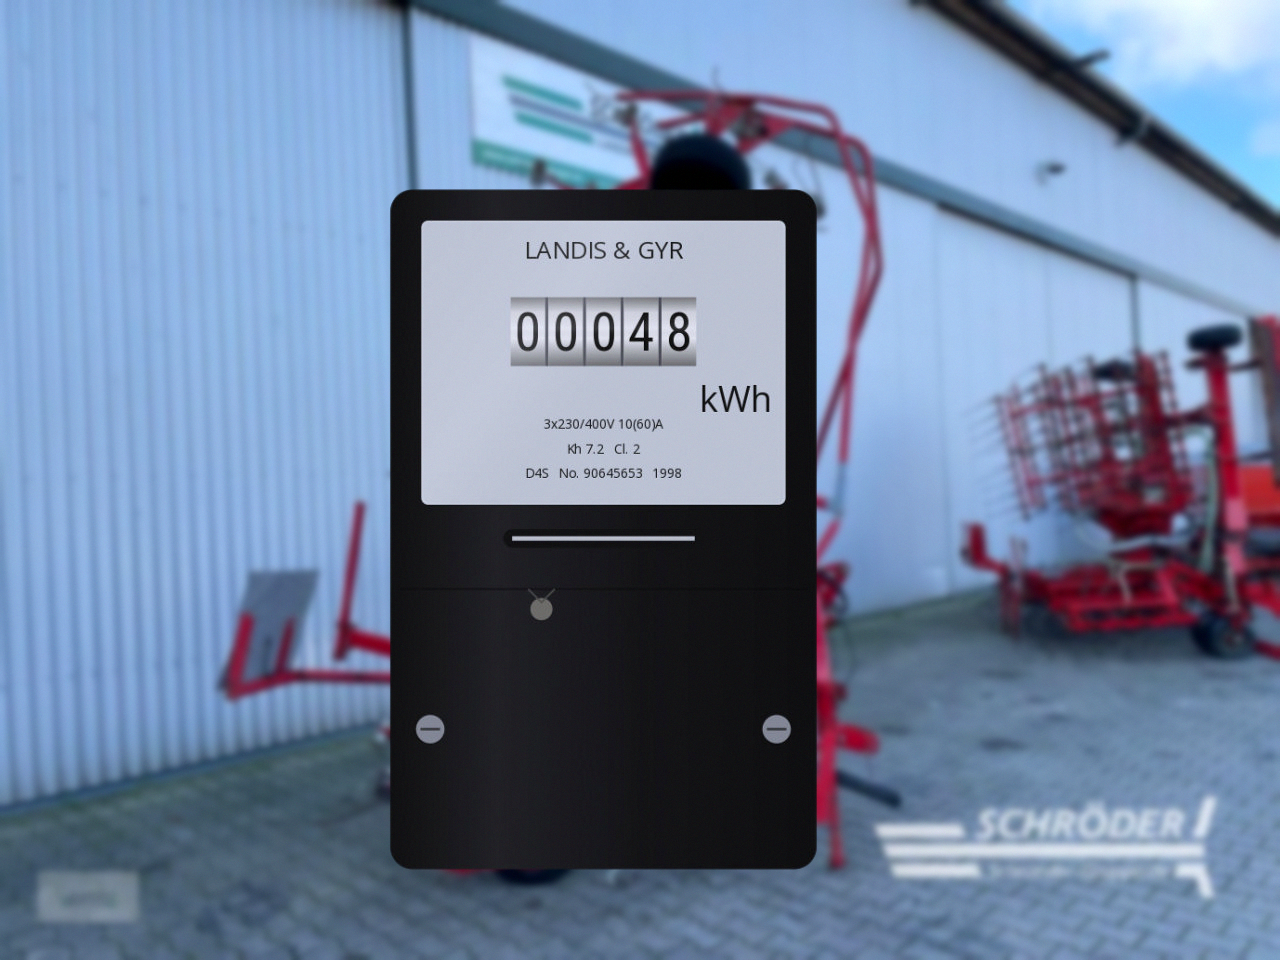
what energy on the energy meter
48 kWh
